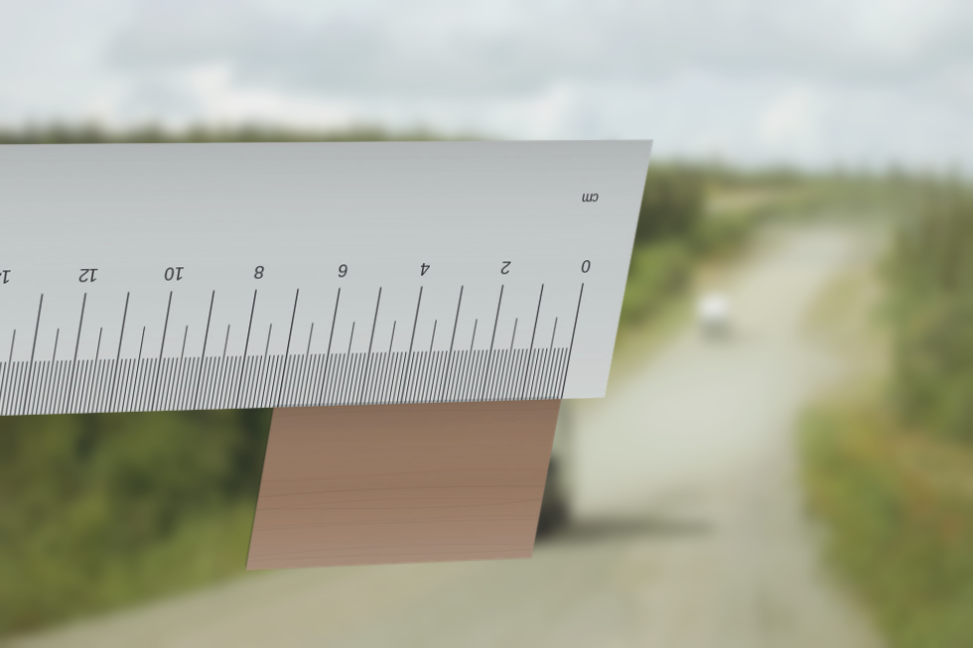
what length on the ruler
7.1 cm
